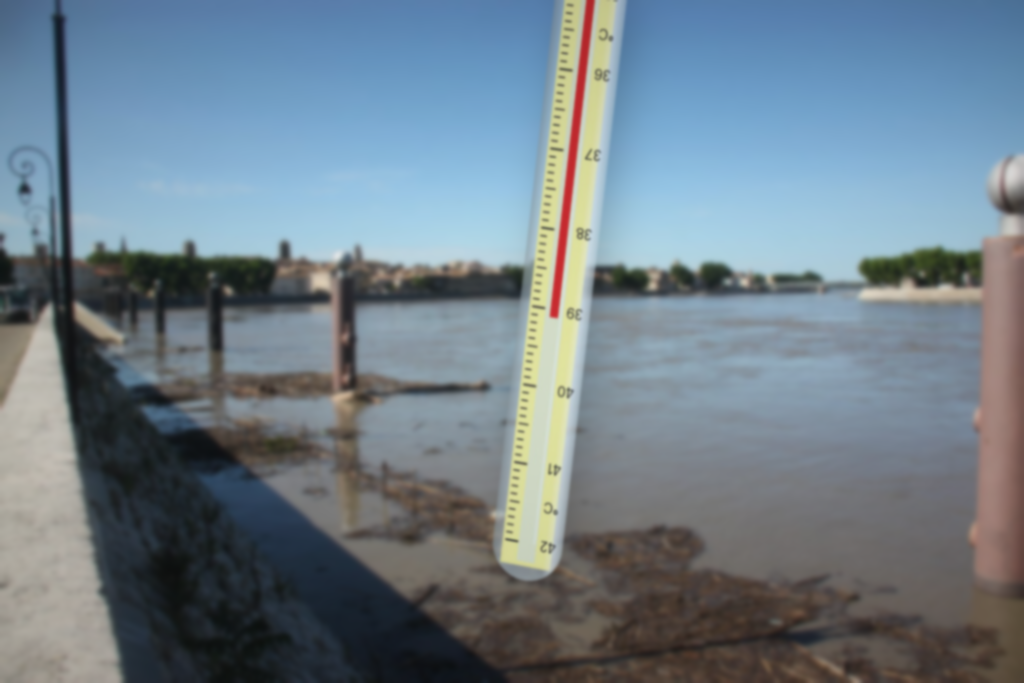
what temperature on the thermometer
39.1 °C
